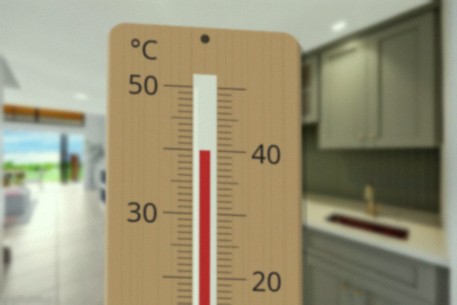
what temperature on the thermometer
40 °C
